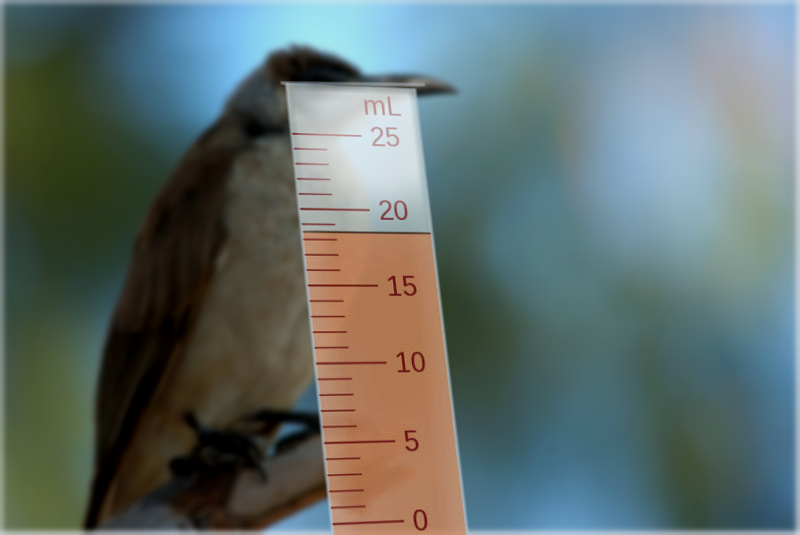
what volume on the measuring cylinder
18.5 mL
